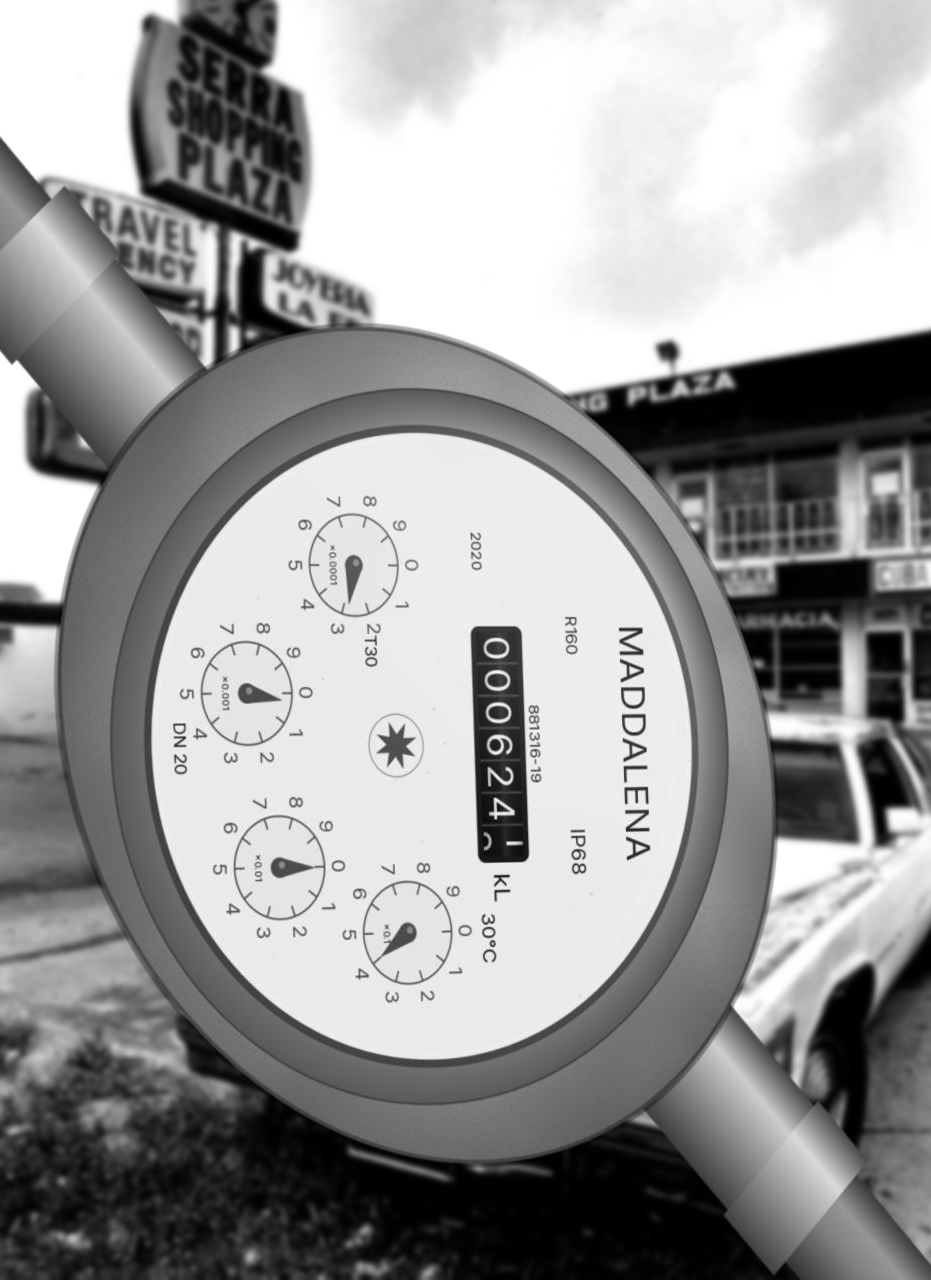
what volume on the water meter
6241.4002 kL
